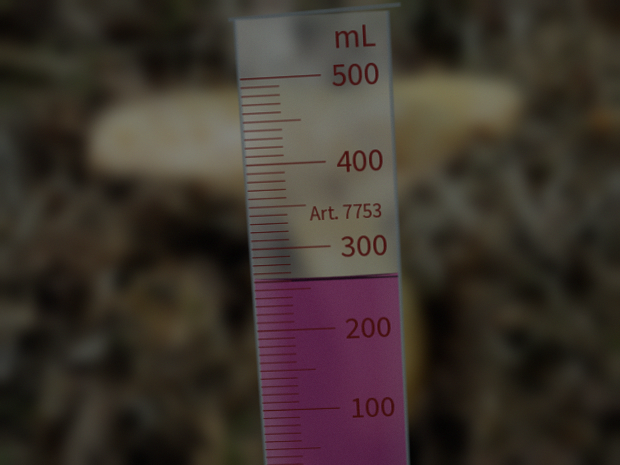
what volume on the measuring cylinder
260 mL
